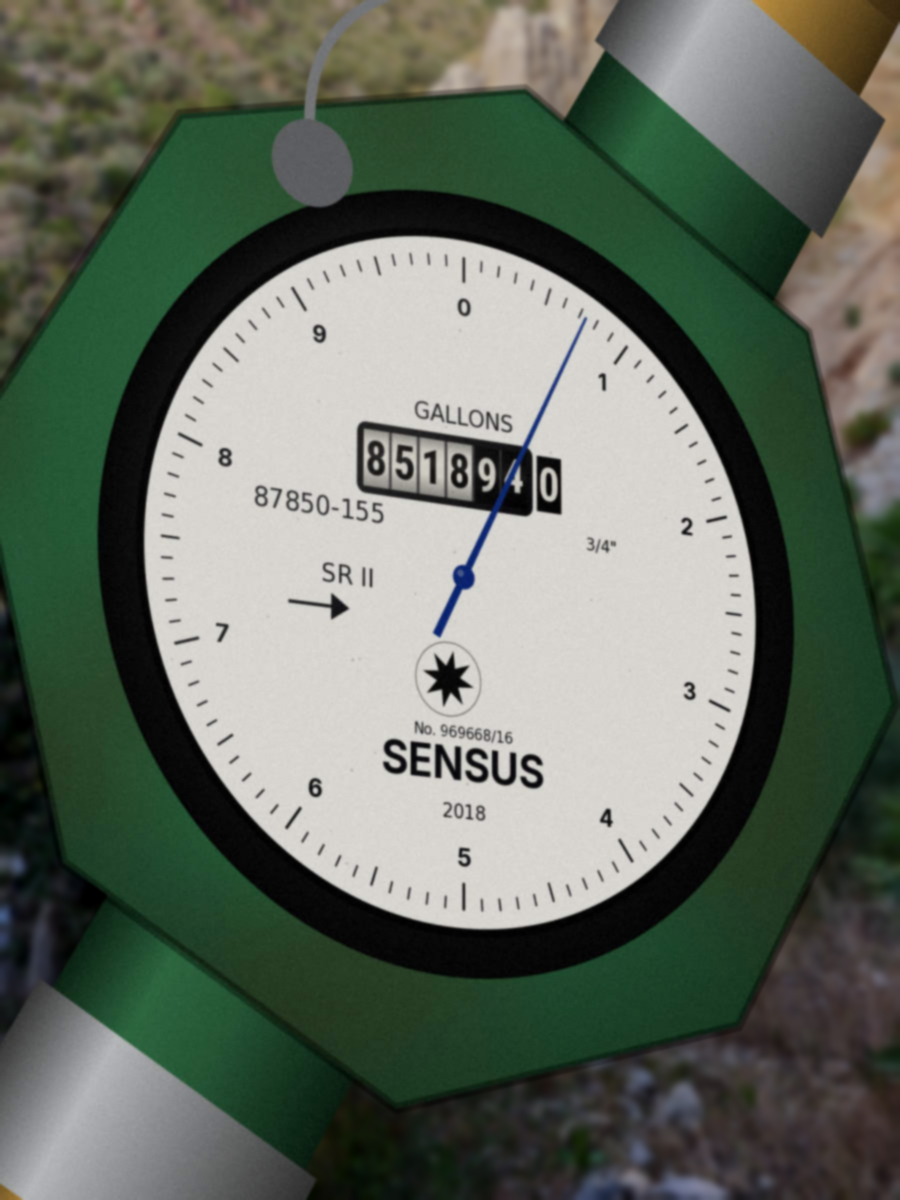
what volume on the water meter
8518940.7 gal
